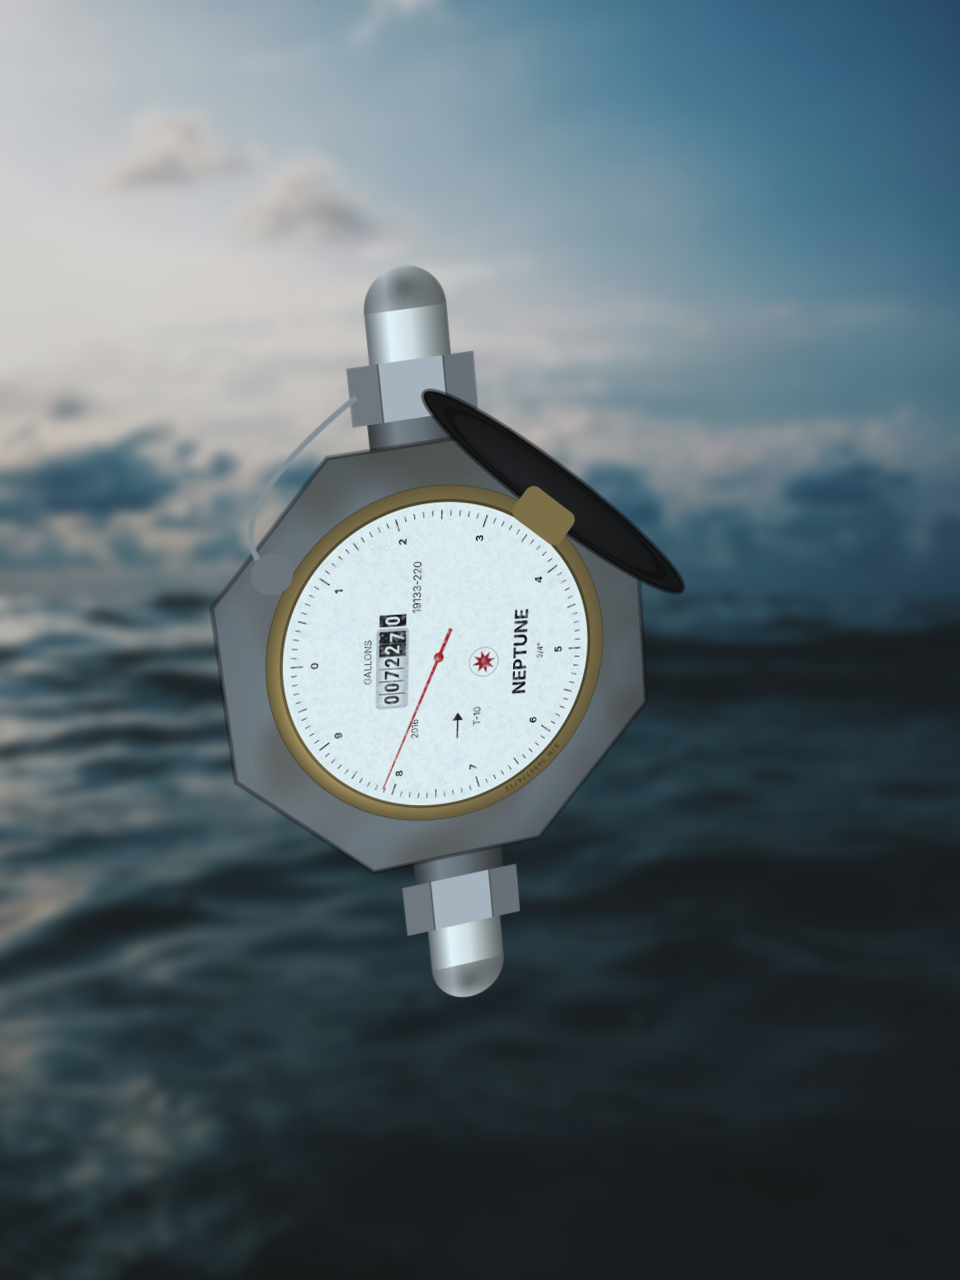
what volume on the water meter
72268.1 gal
